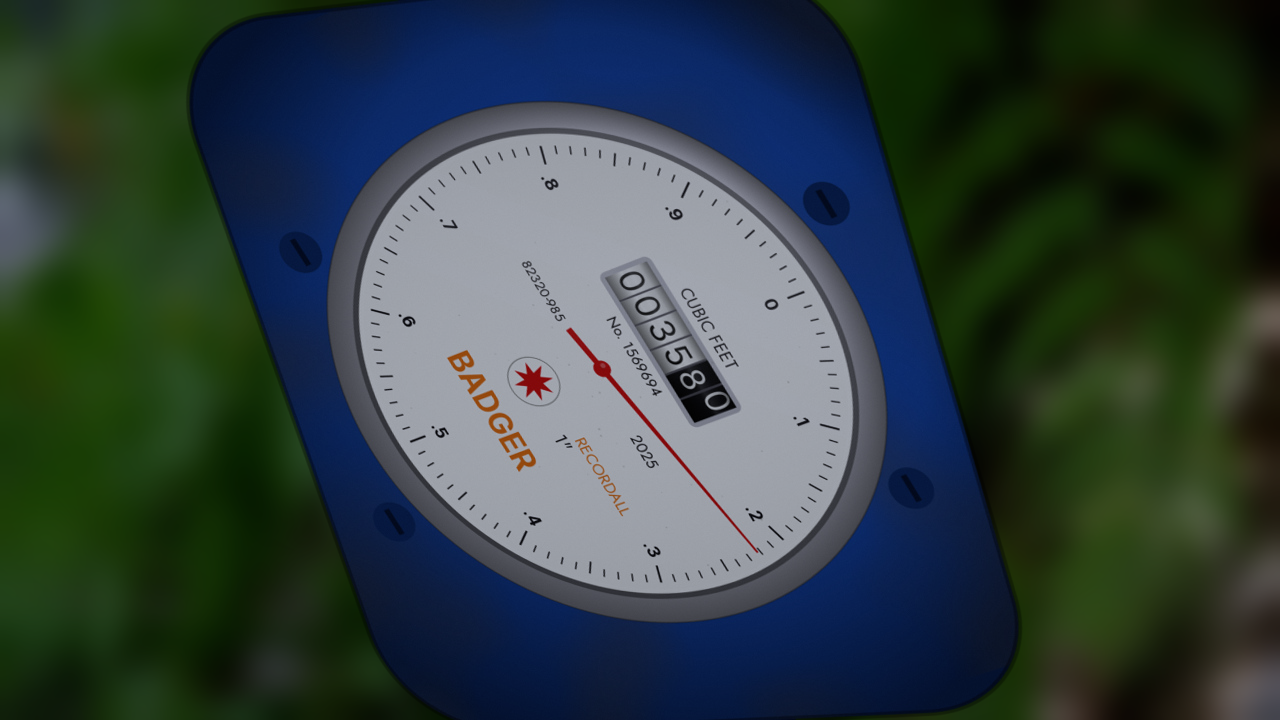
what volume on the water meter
3580.22 ft³
